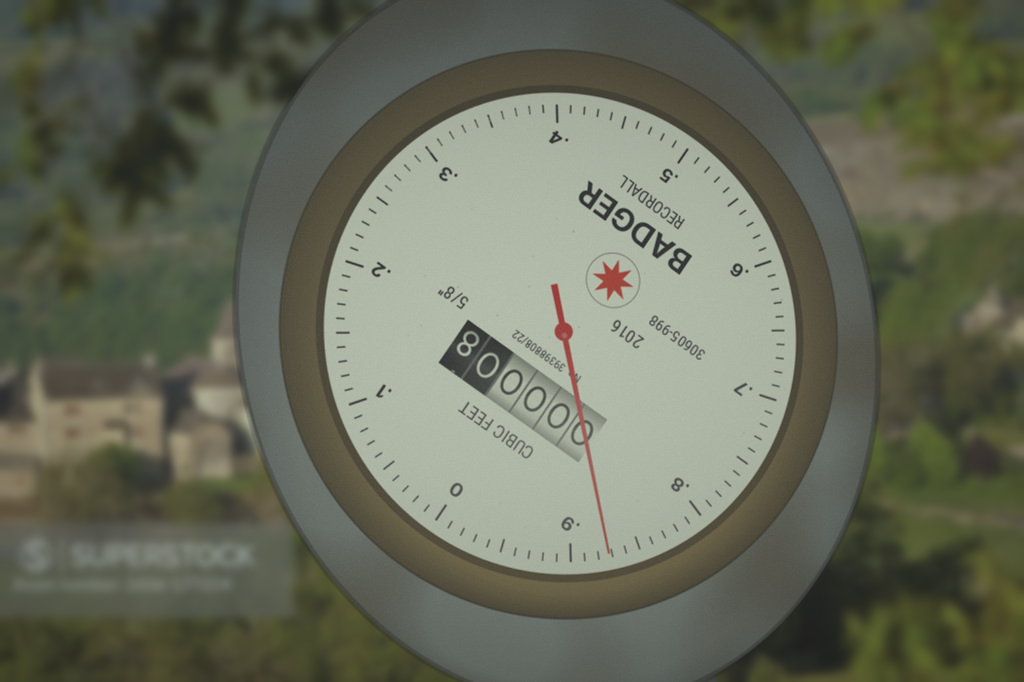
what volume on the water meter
7.87 ft³
